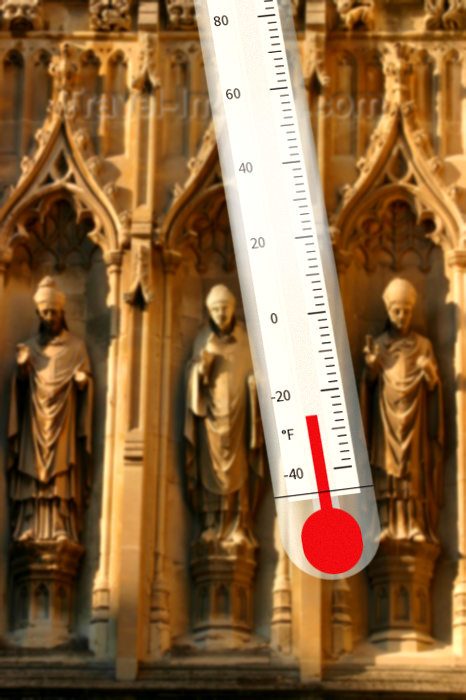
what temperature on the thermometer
-26 °F
